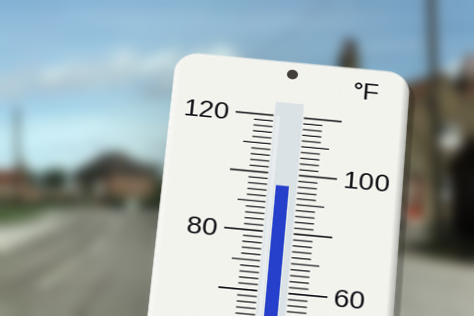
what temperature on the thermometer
96 °F
